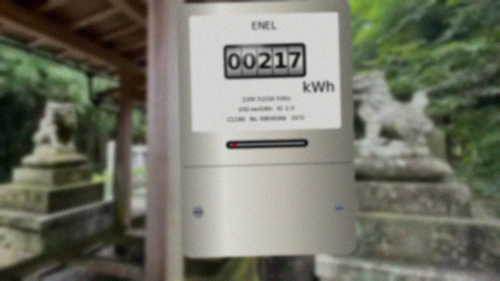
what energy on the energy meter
217 kWh
